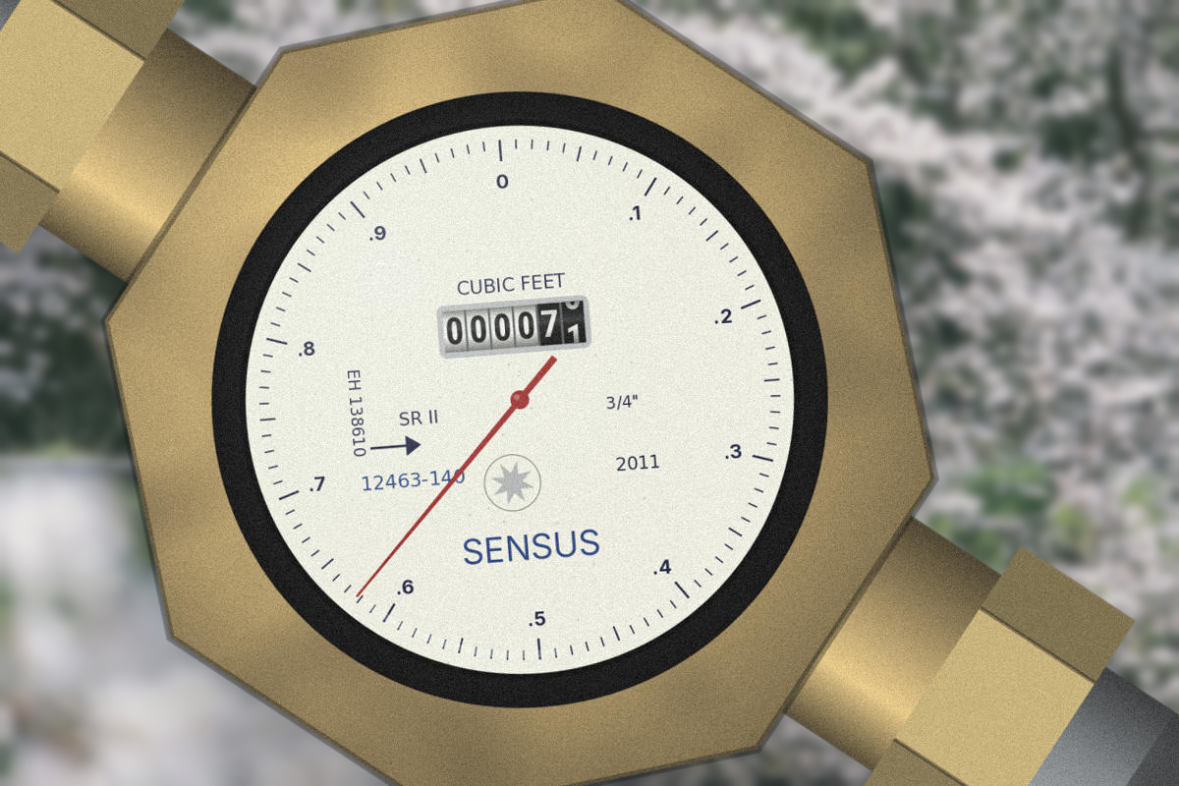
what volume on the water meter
70.62 ft³
